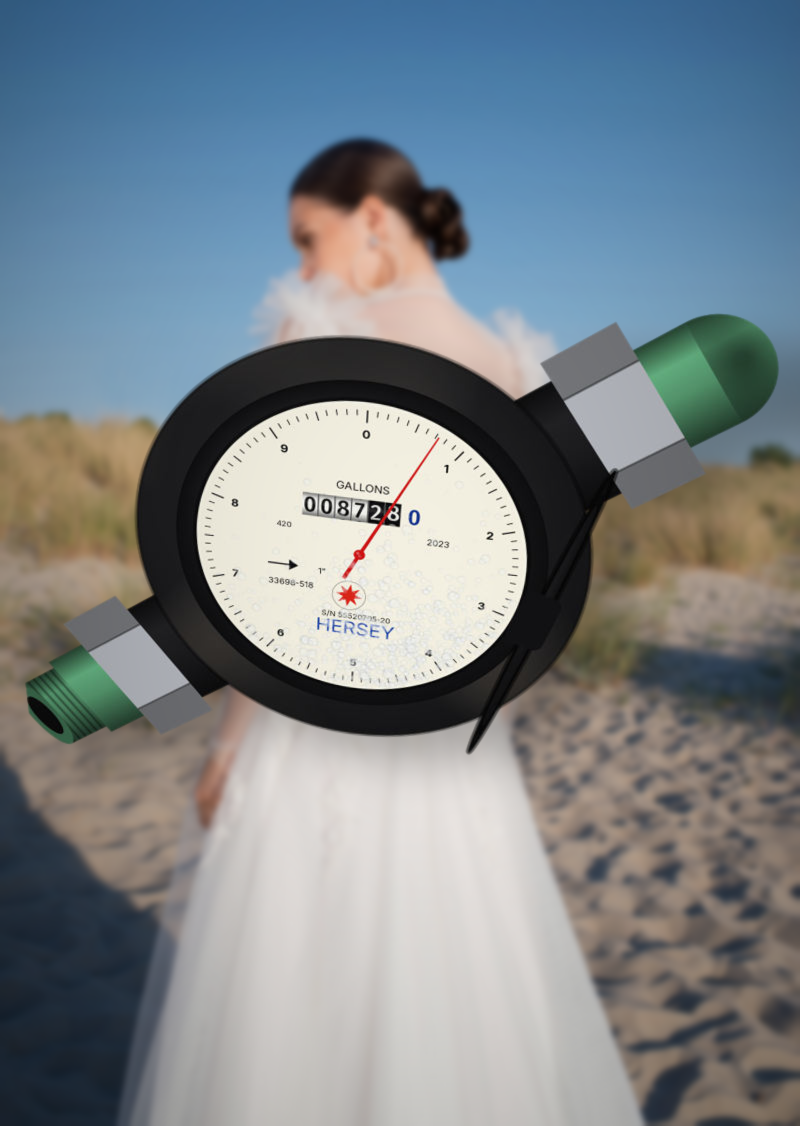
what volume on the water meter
87280.7 gal
